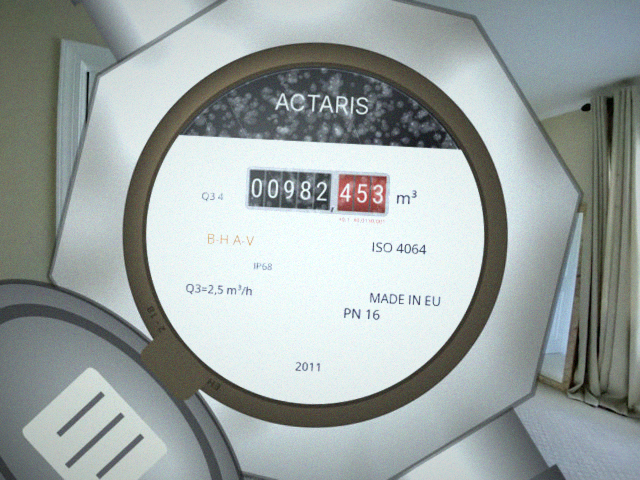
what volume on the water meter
982.453 m³
